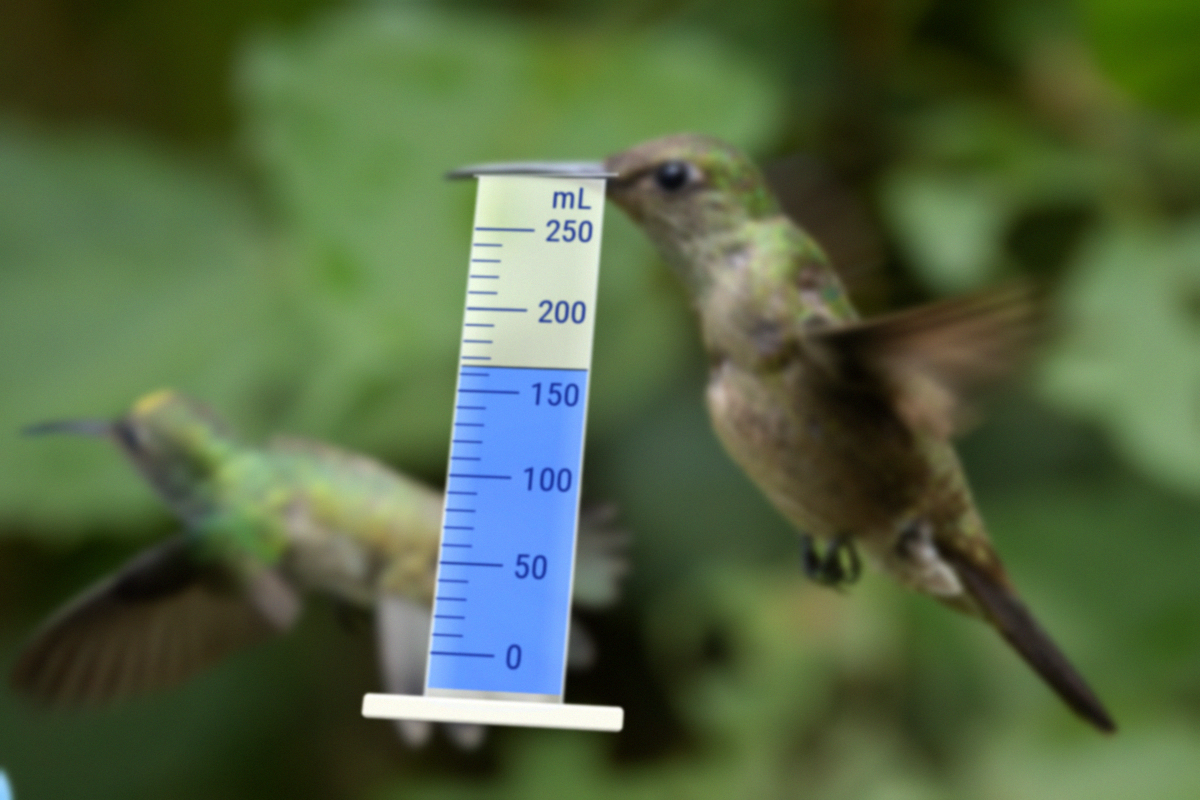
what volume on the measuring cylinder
165 mL
